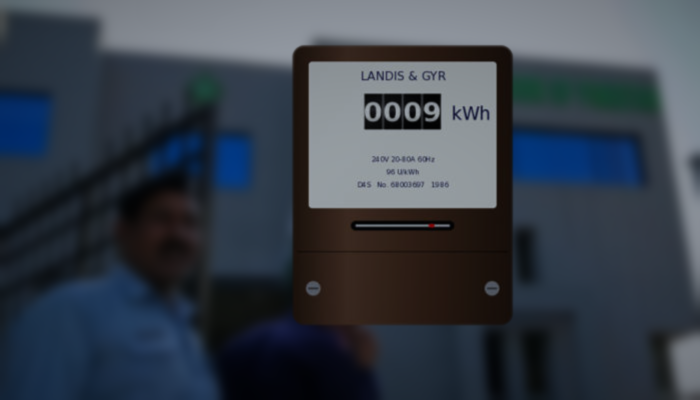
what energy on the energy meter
9 kWh
